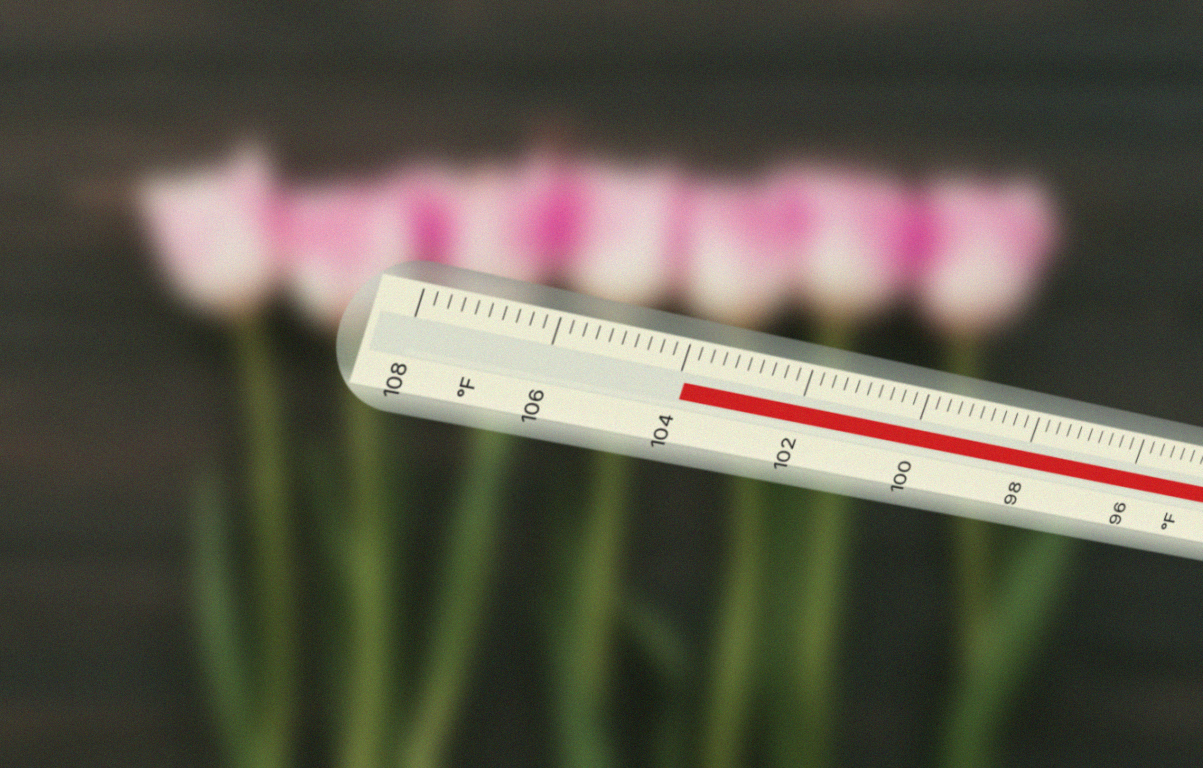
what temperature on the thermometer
103.9 °F
